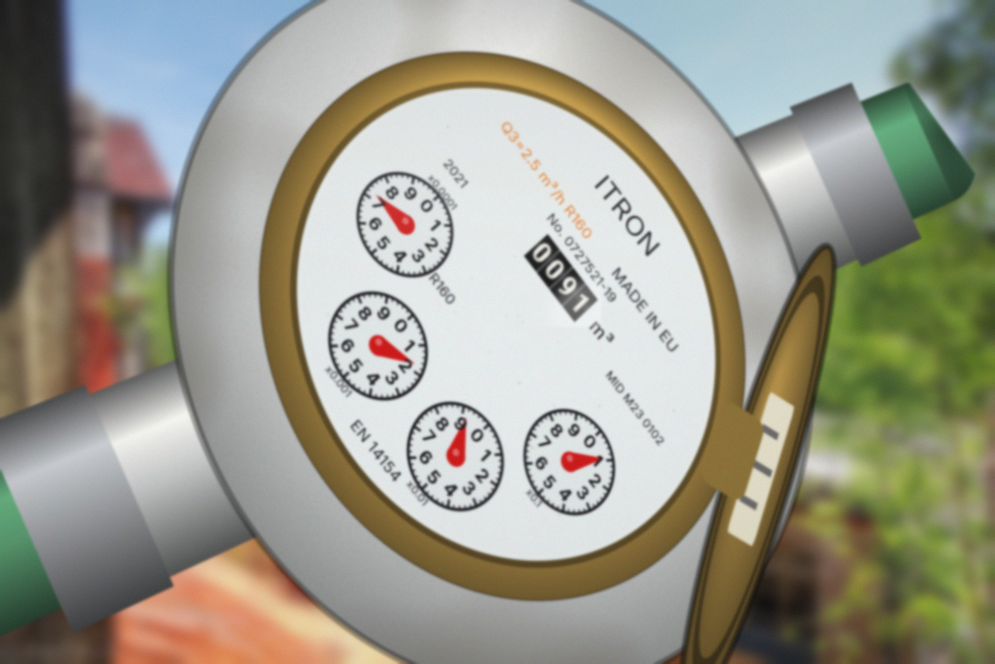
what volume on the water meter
91.0917 m³
